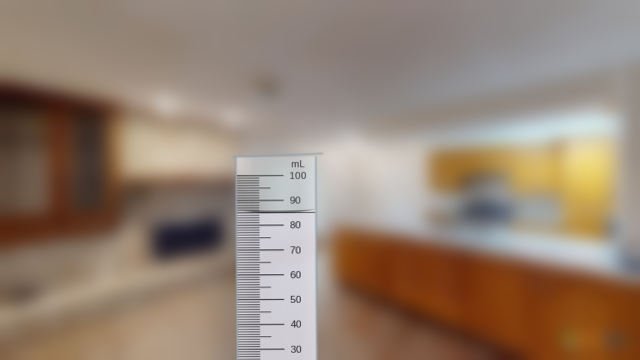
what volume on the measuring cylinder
85 mL
